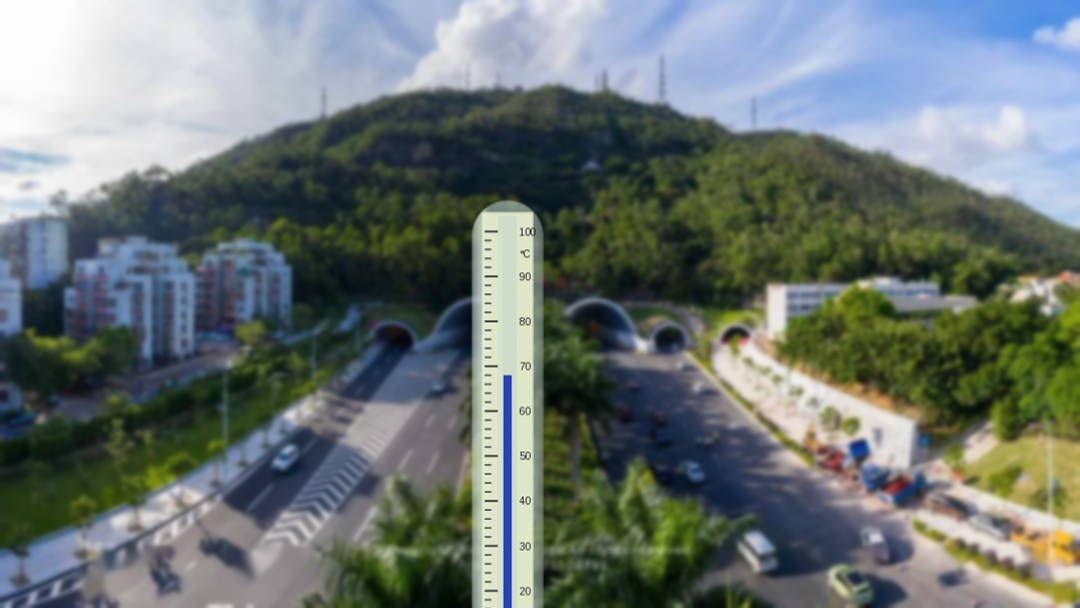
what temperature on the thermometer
68 °C
